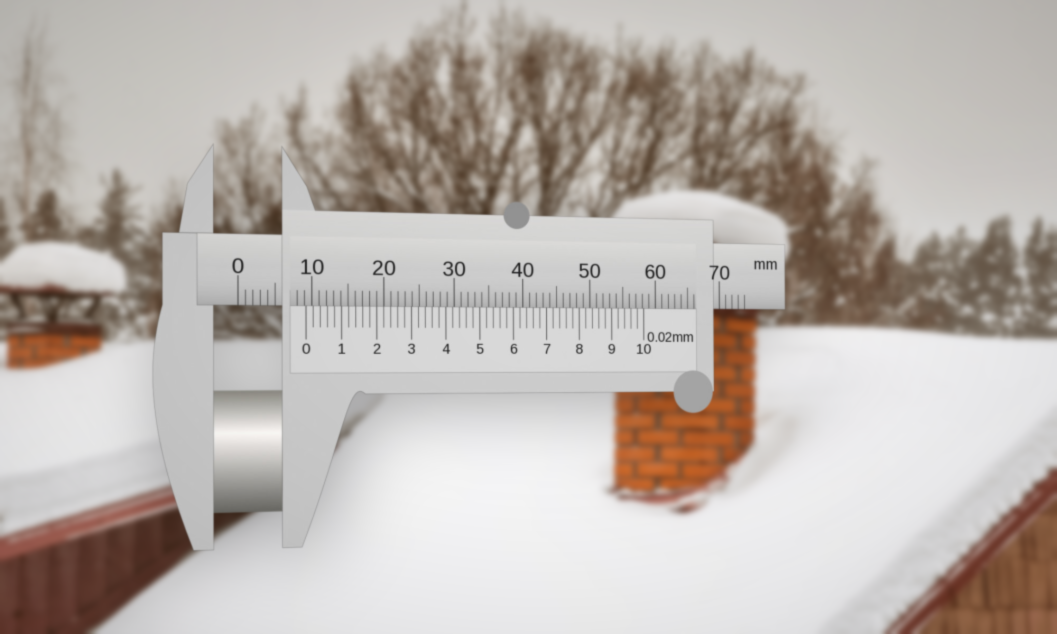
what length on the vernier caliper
9.2 mm
